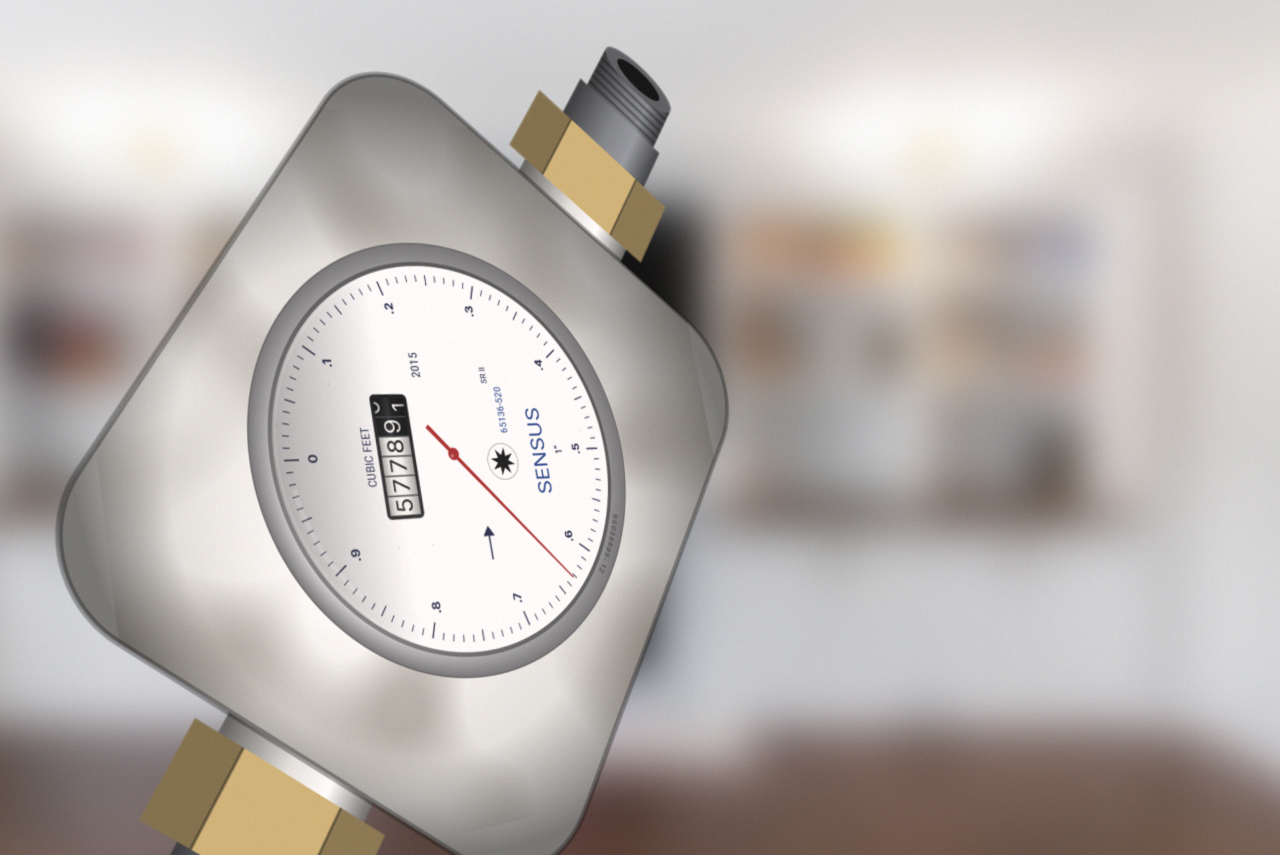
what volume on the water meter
577890.63 ft³
